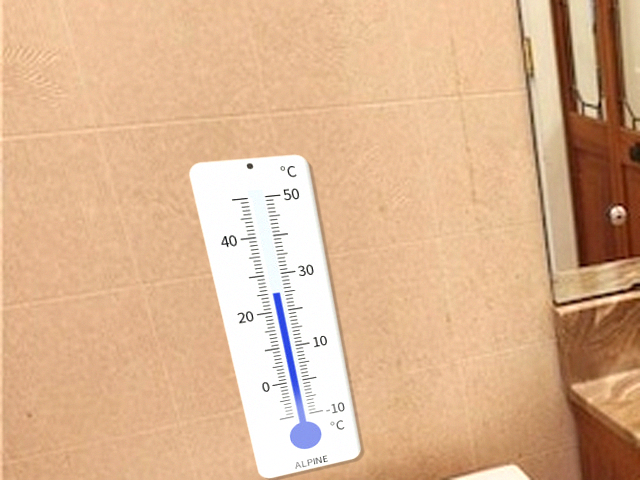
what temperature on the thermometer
25 °C
